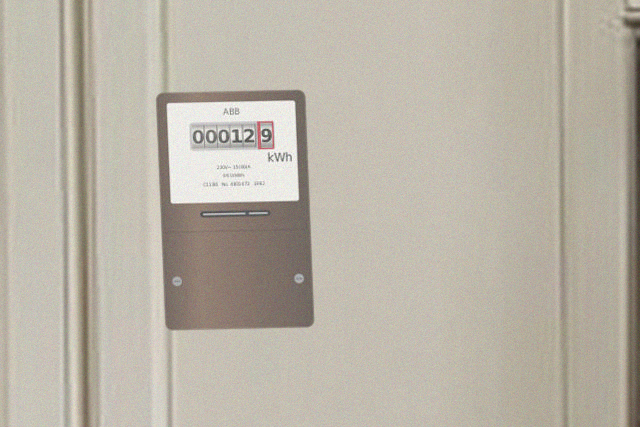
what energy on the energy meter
12.9 kWh
